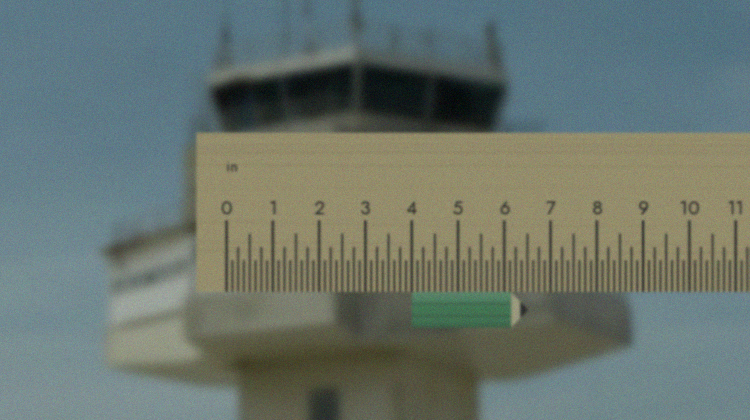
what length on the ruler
2.5 in
